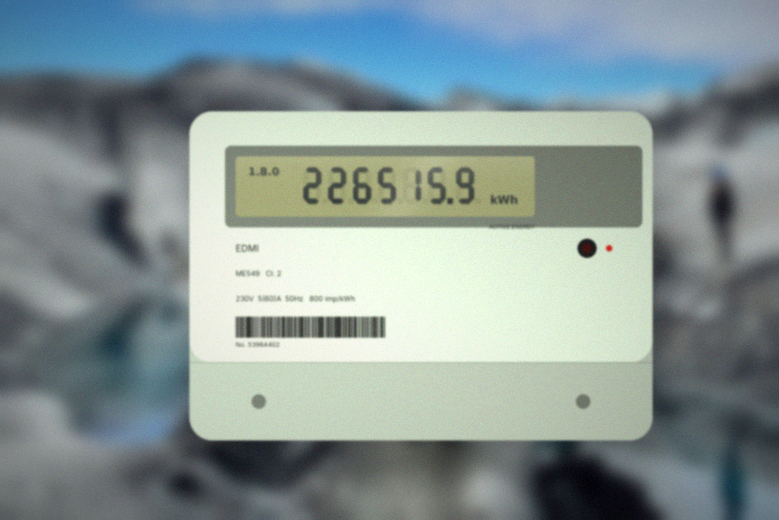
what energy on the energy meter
226515.9 kWh
